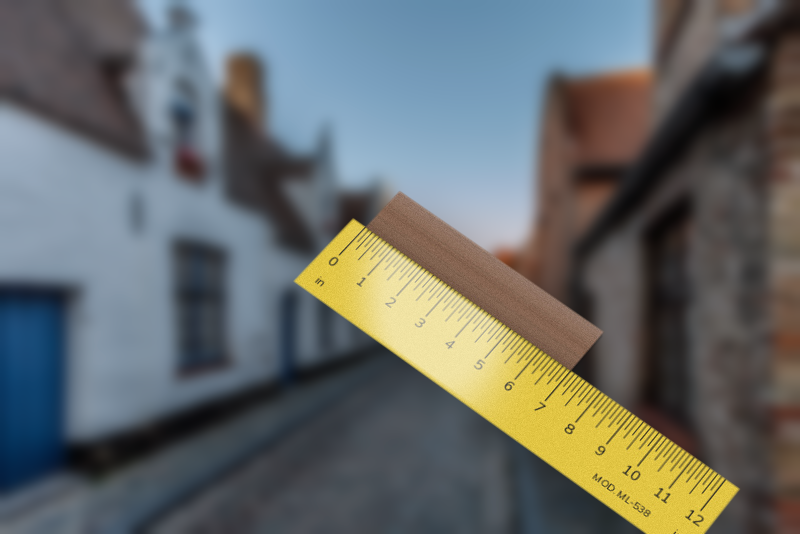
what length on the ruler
7 in
